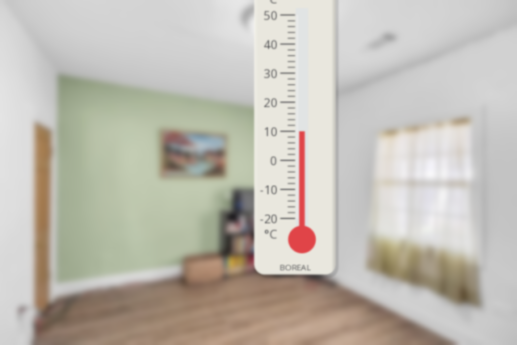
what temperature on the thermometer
10 °C
